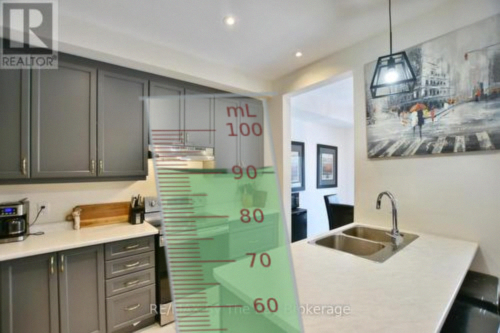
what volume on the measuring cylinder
90 mL
